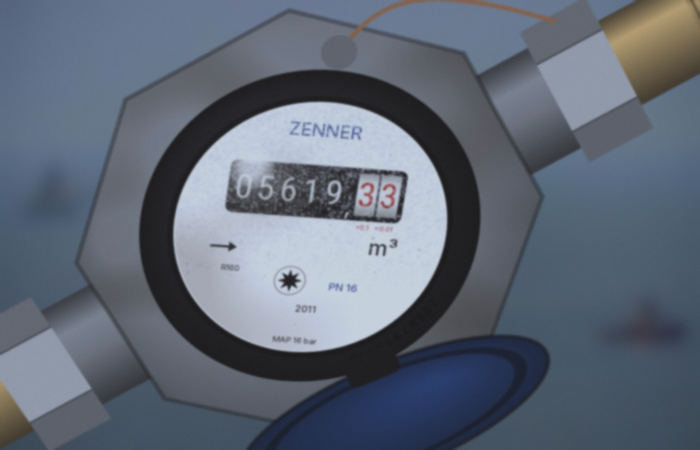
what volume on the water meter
5619.33 m³
